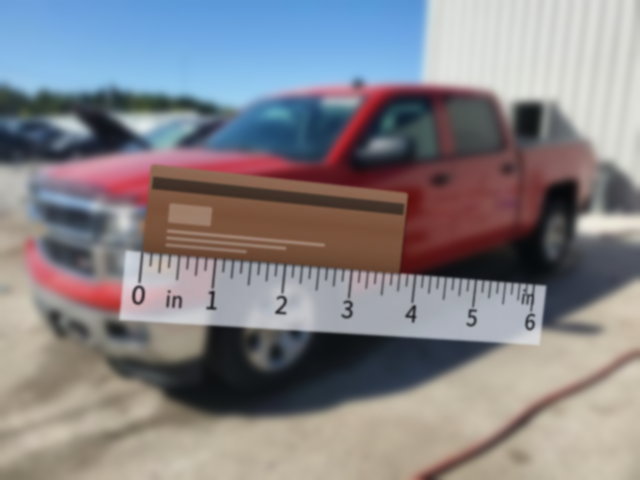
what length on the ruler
3.75 in
